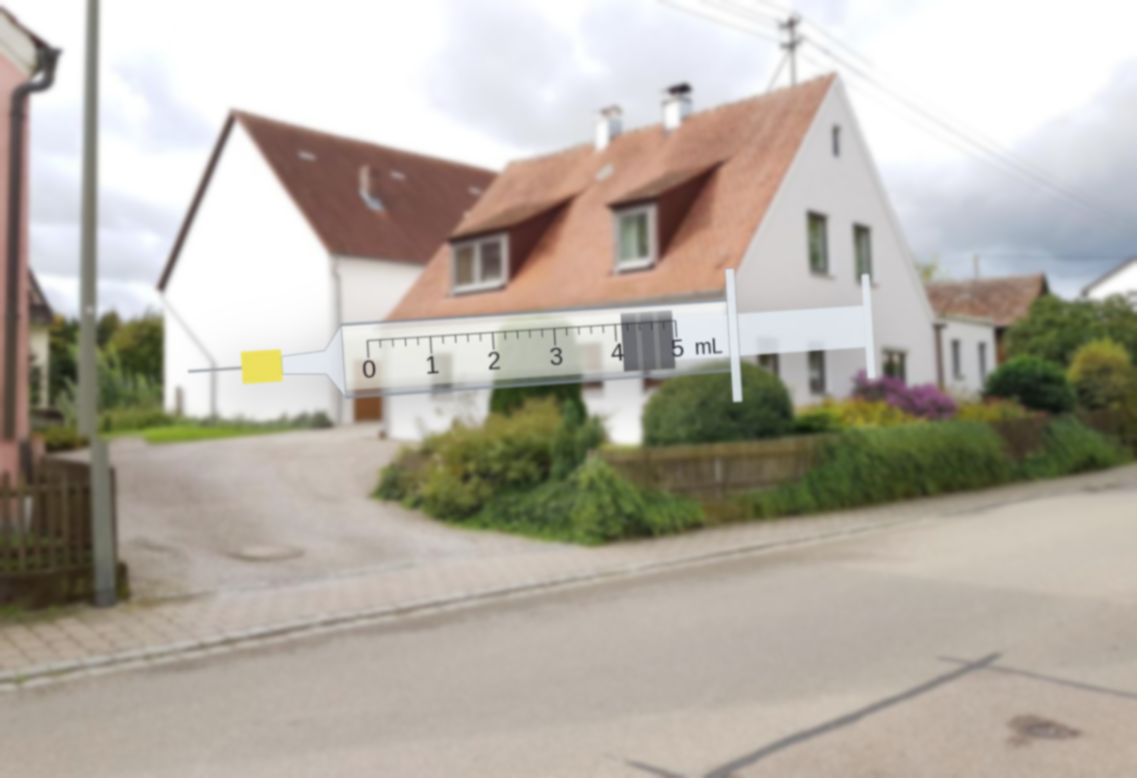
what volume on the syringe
4.1 mL
